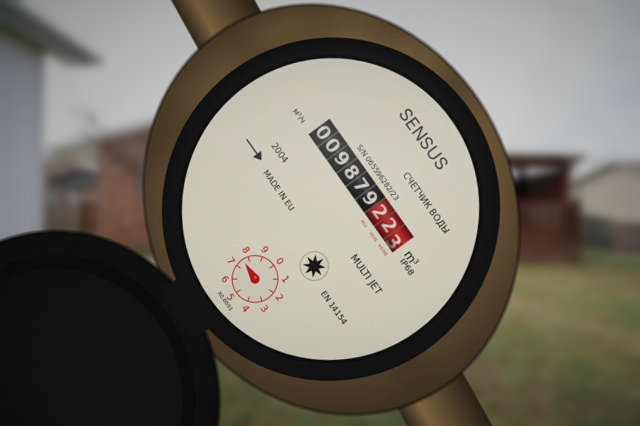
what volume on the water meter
9879.2227 m³
